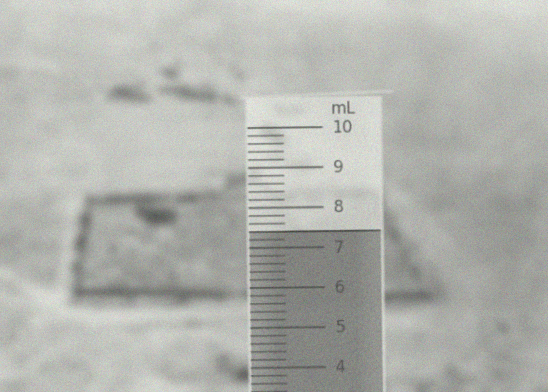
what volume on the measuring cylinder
7.4 mL
